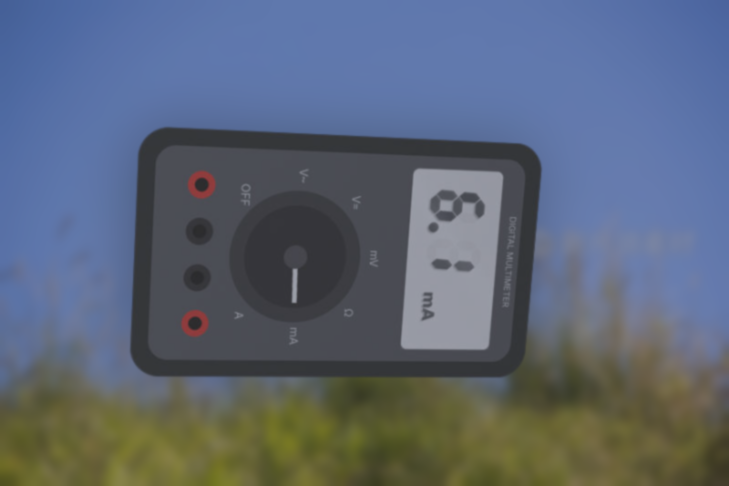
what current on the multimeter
6.1 mA
